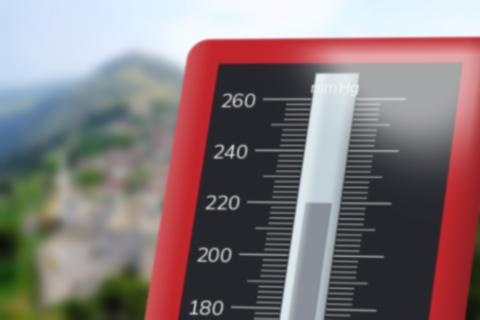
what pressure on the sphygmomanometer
220 mmHg
